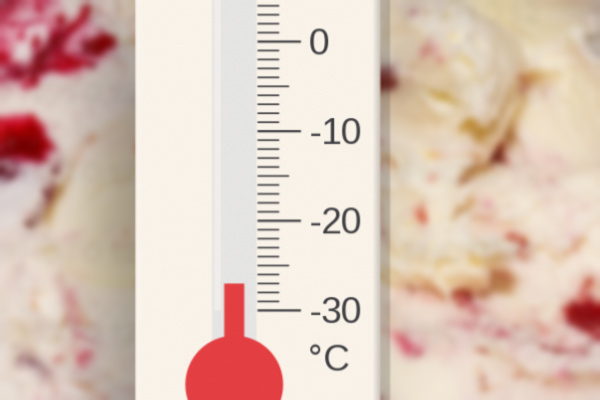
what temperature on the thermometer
-27 °C
